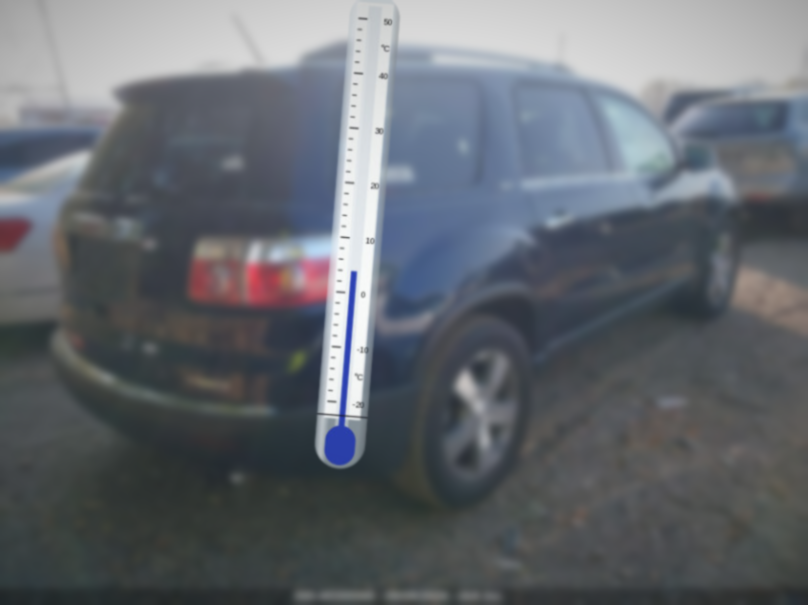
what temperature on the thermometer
4 °C
